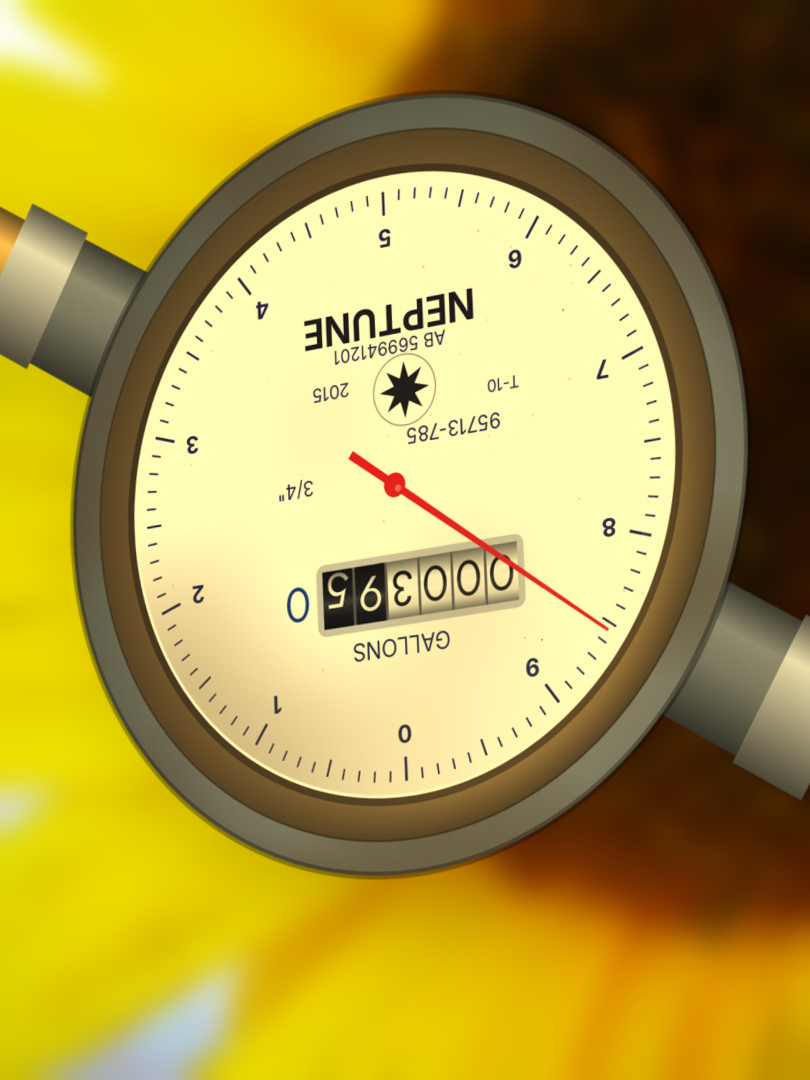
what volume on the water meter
3948.5 gal
